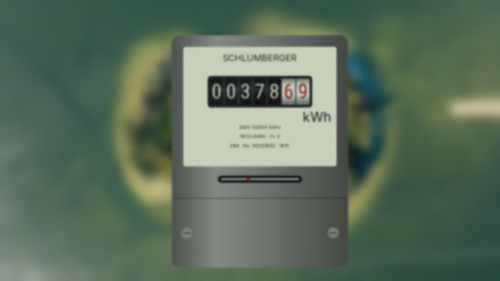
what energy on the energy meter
378.69 kWh
